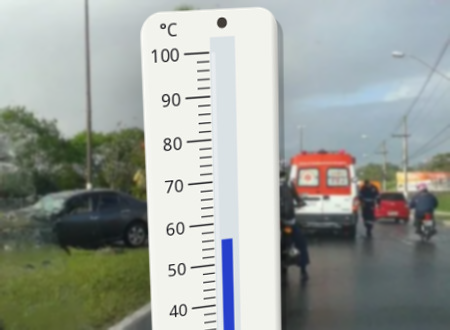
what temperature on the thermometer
56 °C
